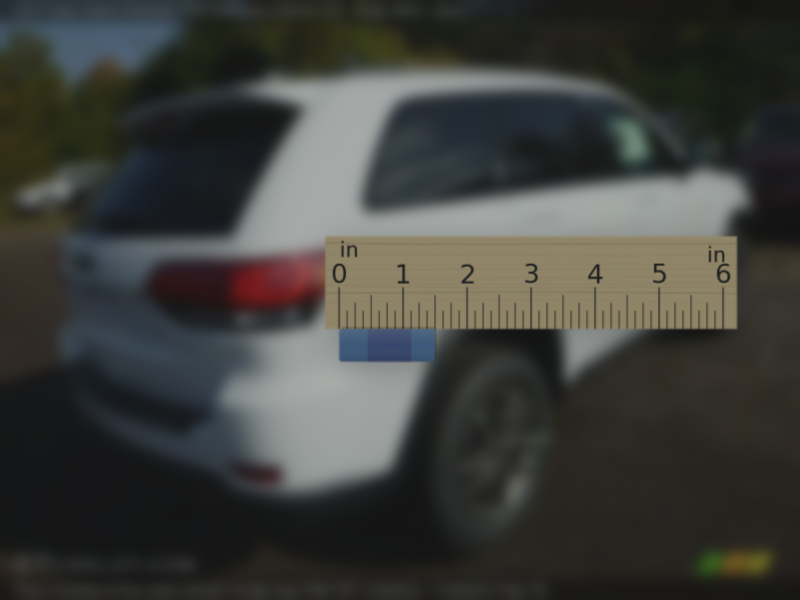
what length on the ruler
1.5 in
